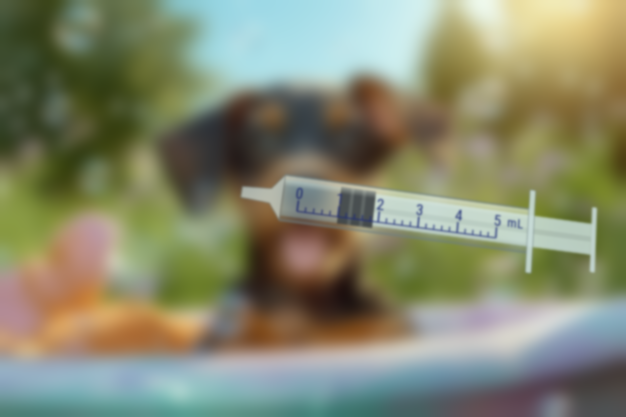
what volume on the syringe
1 mL
